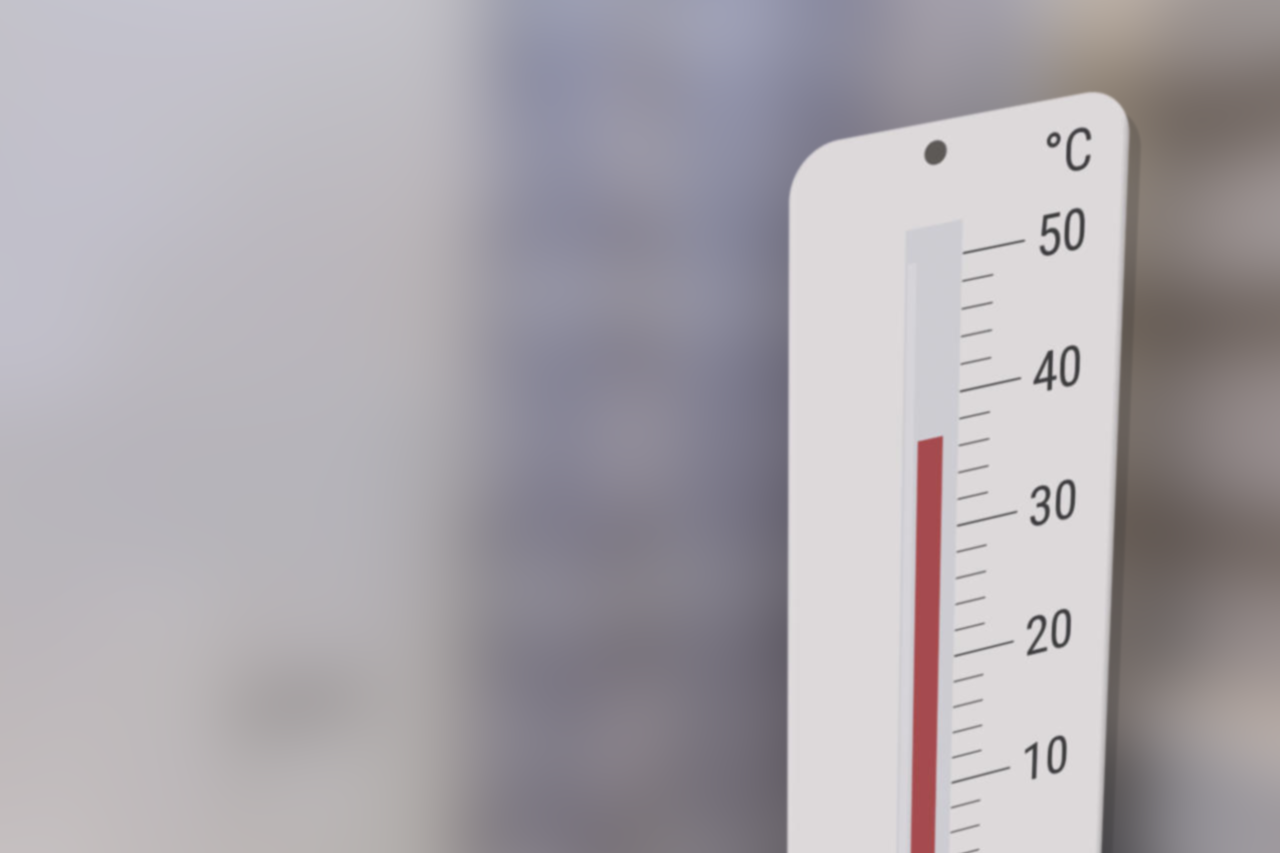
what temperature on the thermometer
37 °C
